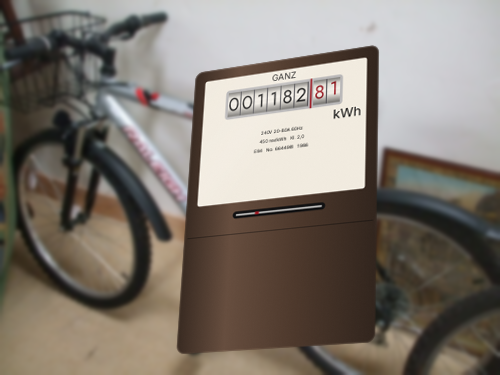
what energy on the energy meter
1182.81 kWh
